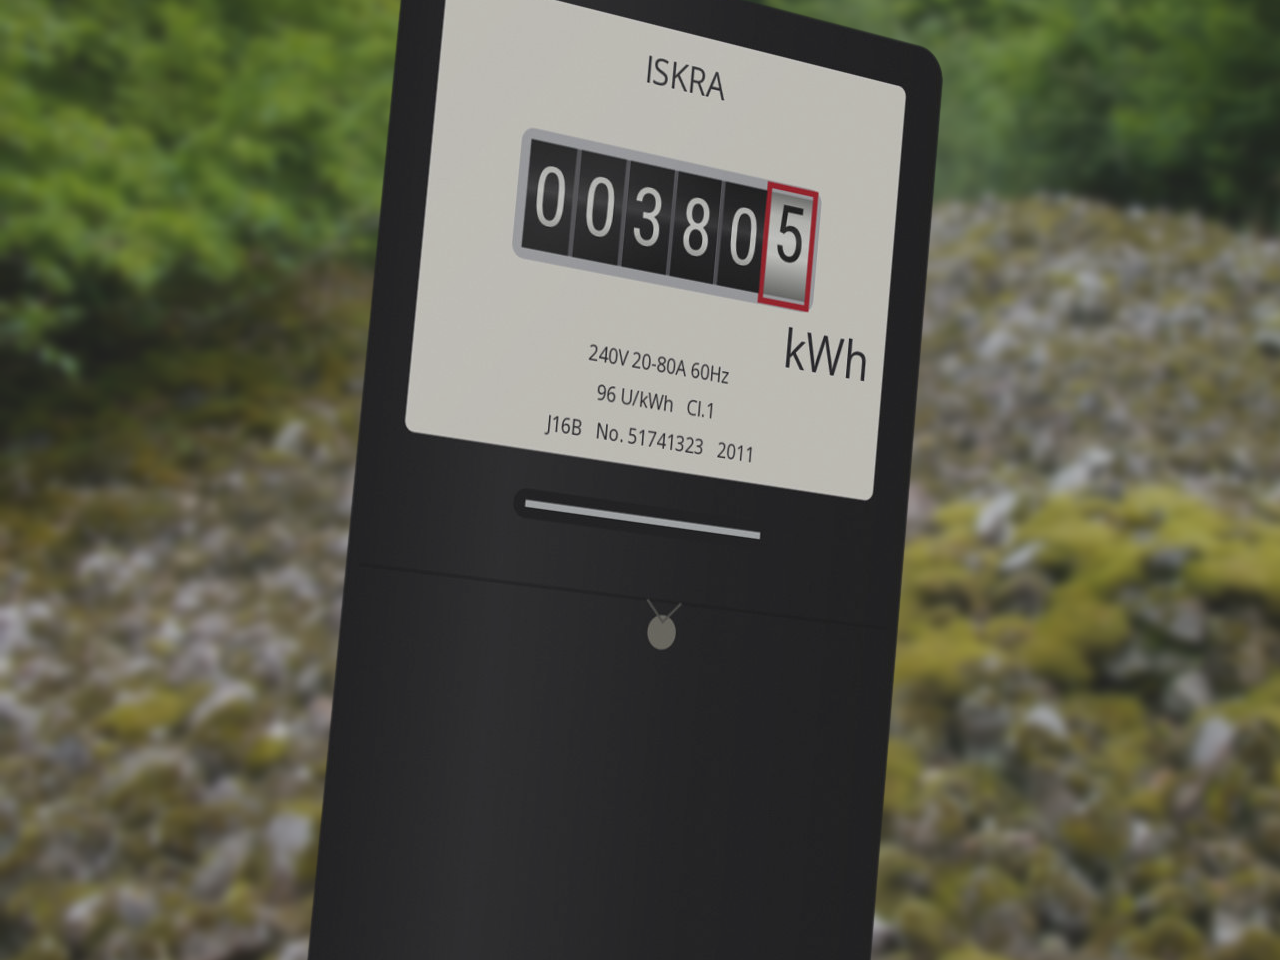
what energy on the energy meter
380.5 kWh
